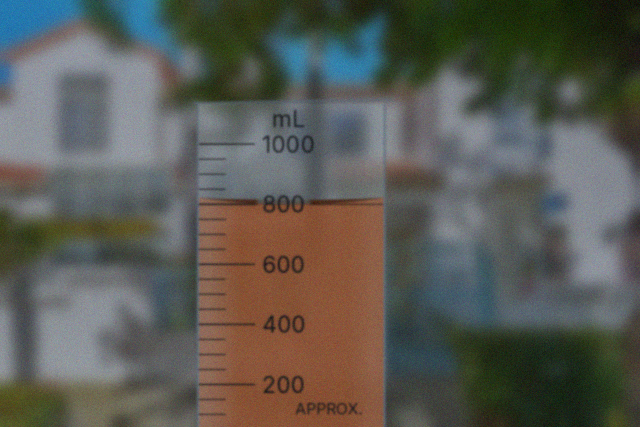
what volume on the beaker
800 mL
